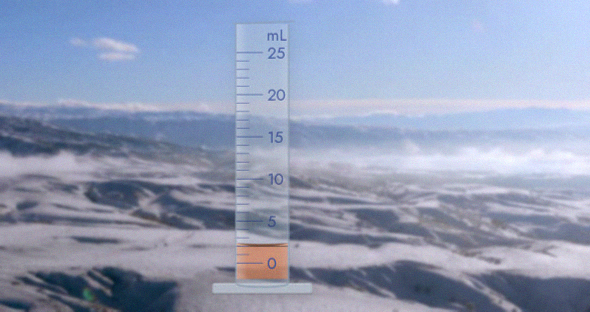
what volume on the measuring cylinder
2 mL
